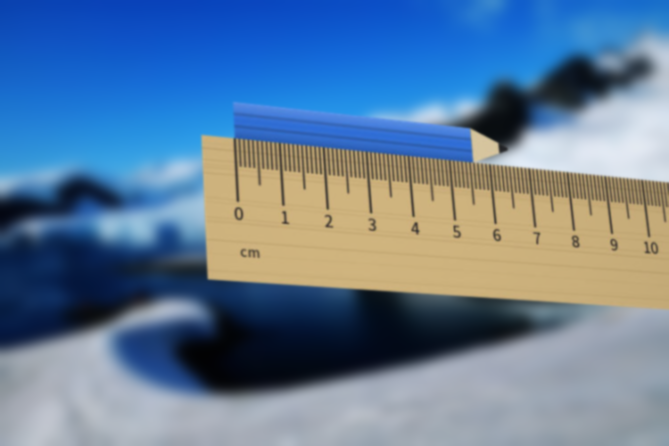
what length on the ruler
6.5 cm
